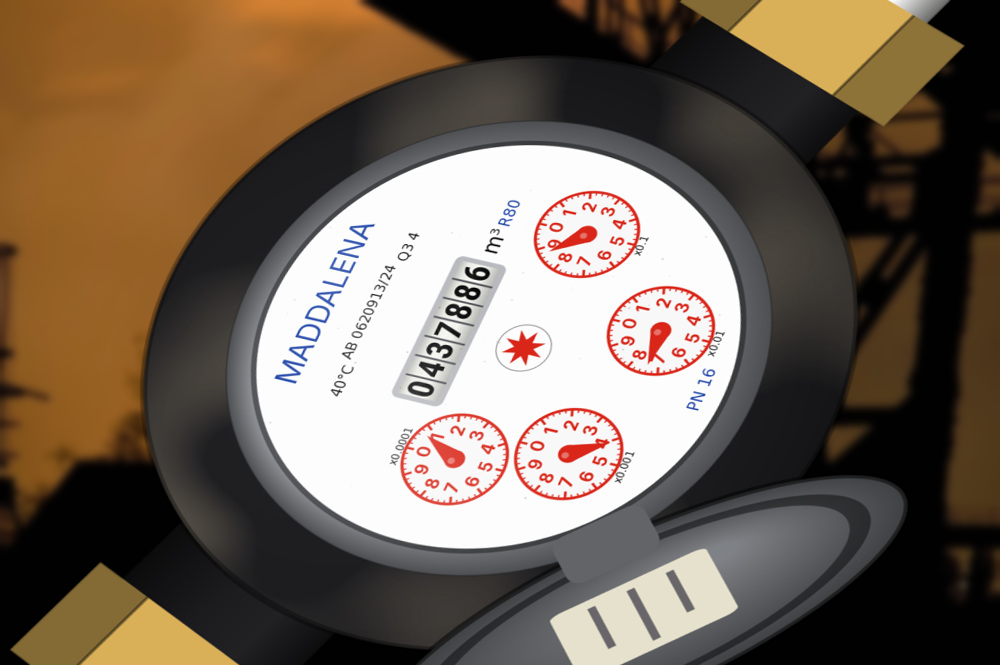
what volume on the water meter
437886.8740 m³
